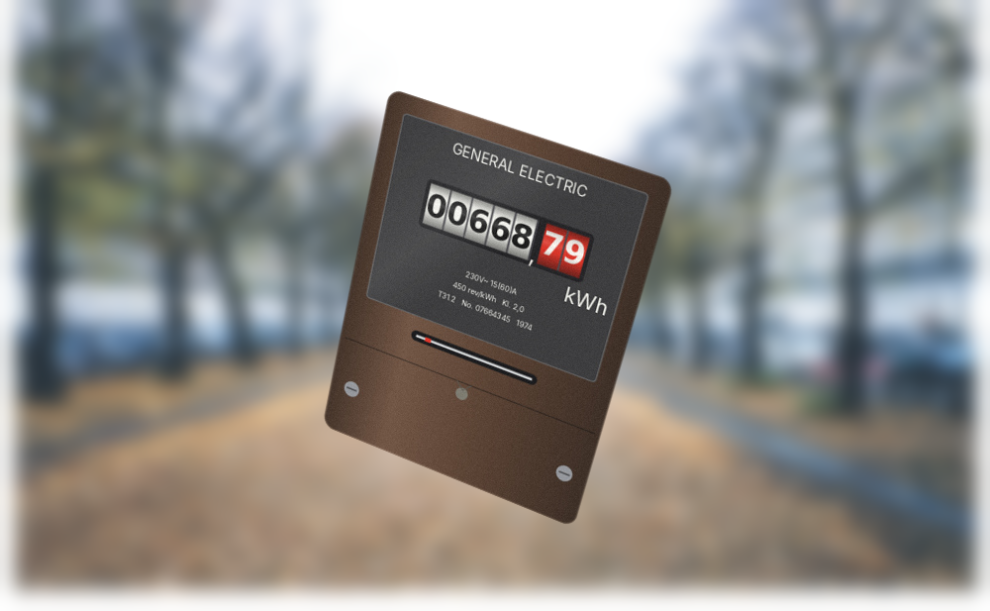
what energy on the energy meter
668.79 kWh
